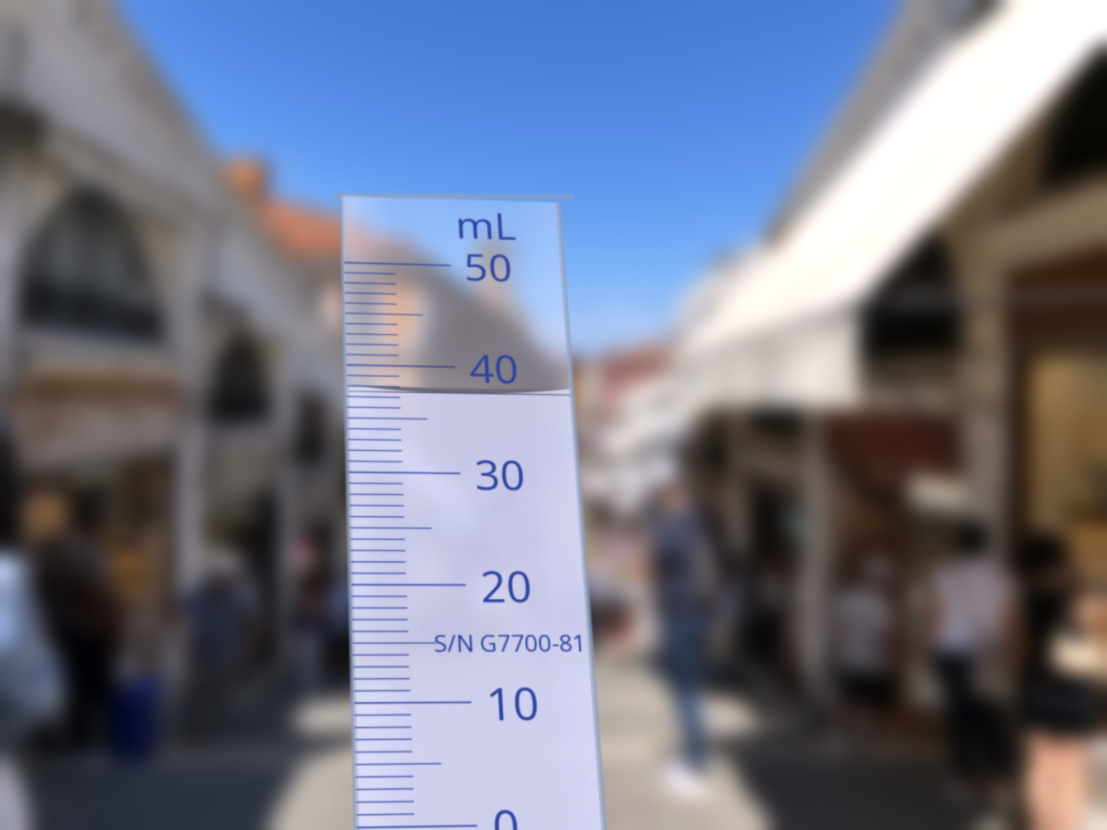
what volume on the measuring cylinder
37.5 mL
